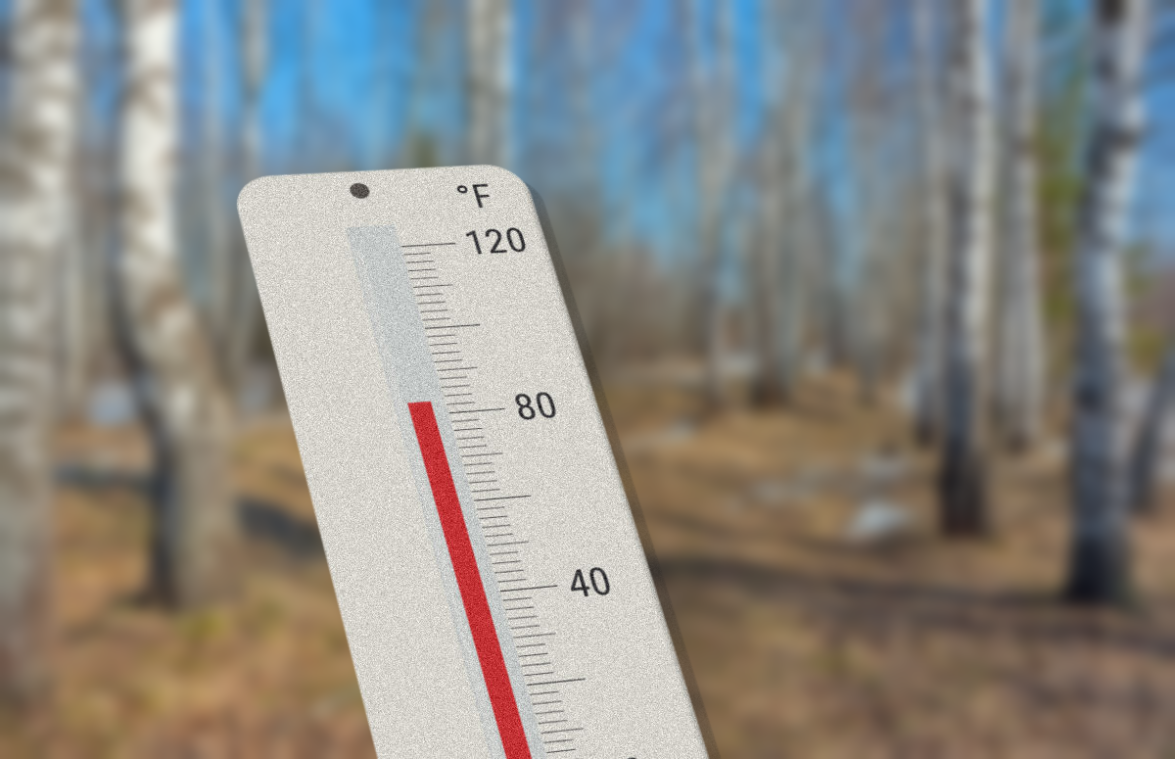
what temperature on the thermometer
83 °F
